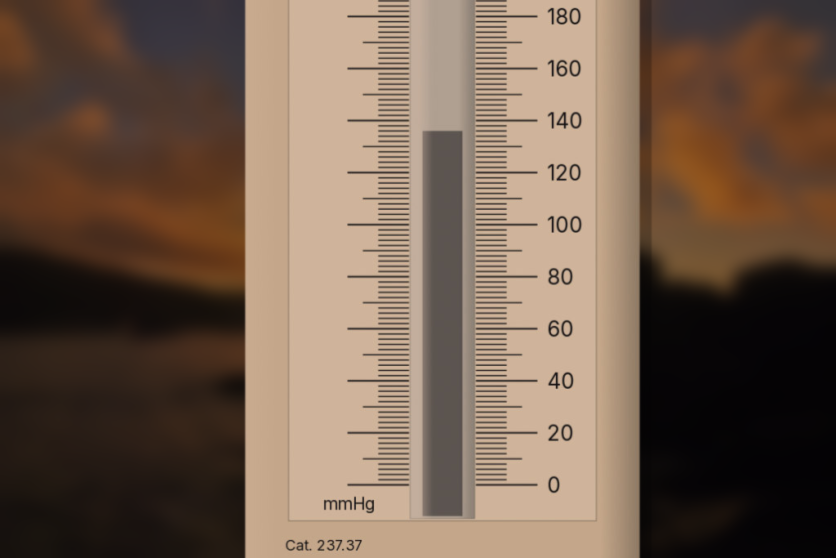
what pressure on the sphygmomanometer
136 mmHg
